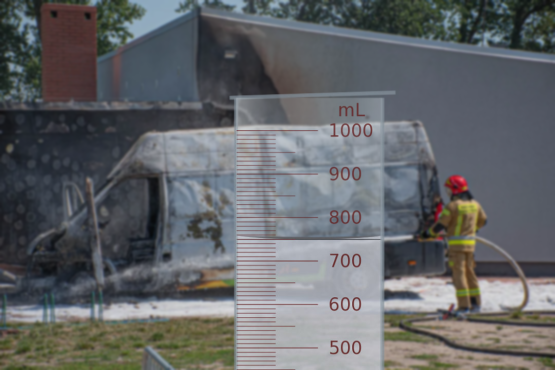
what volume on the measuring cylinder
750 mL
